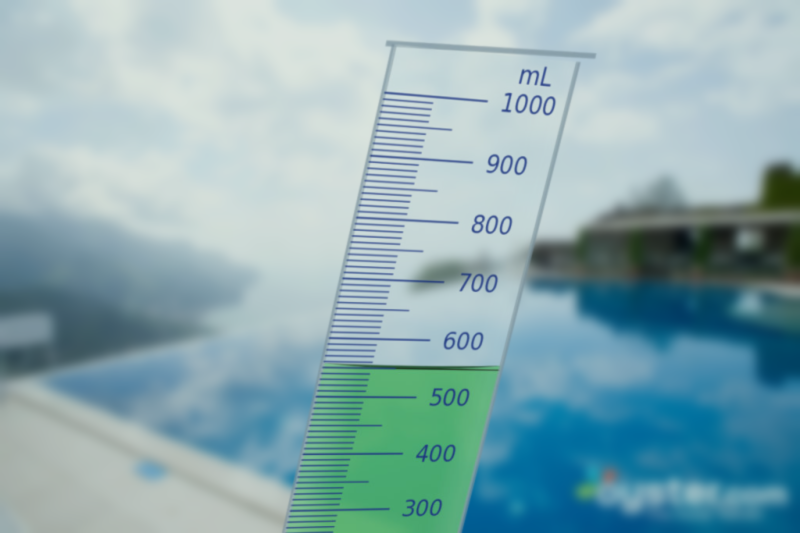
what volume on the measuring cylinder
550 mL
